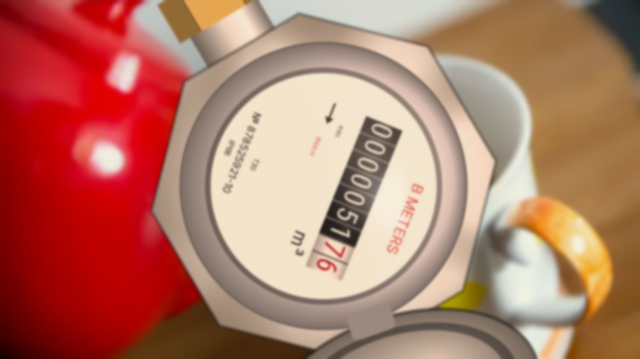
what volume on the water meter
51.76 m³
